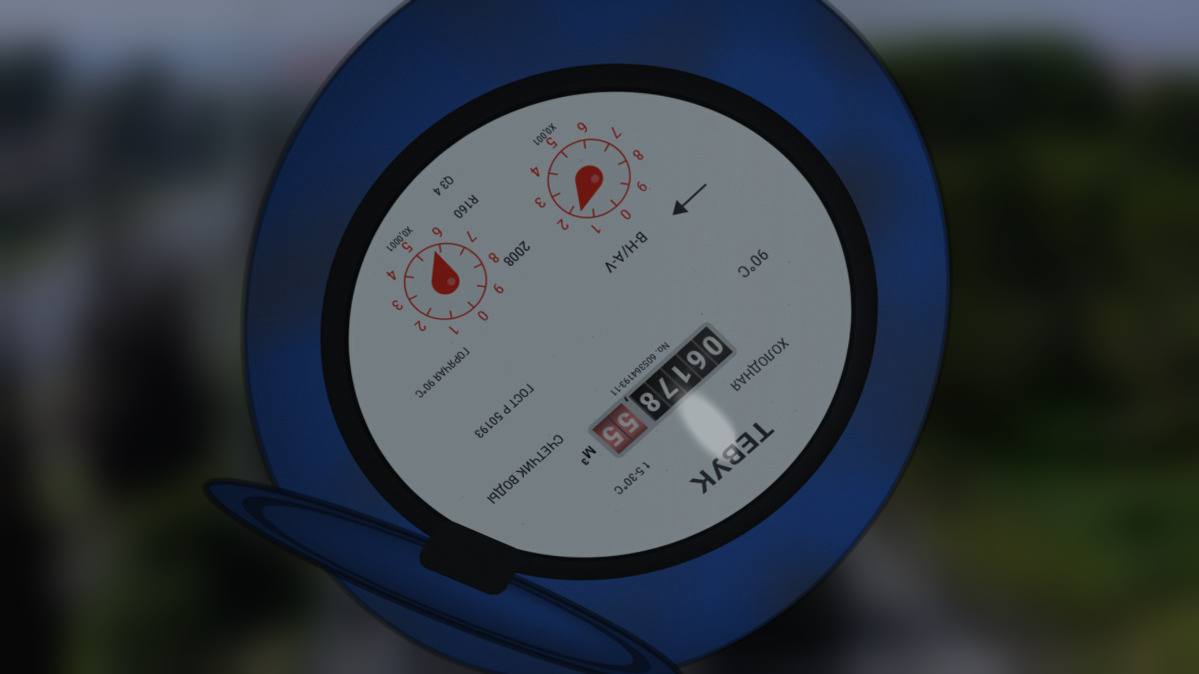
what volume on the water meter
6178.5515 m³
